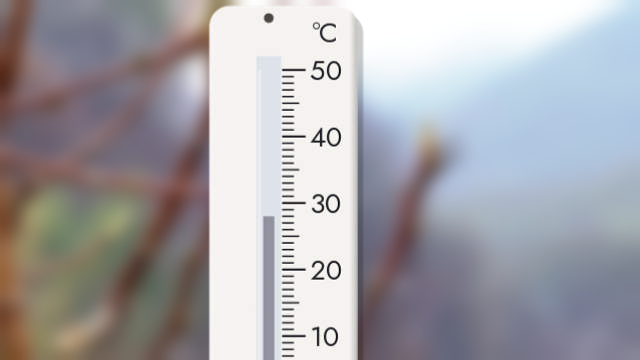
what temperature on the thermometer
28 °C
